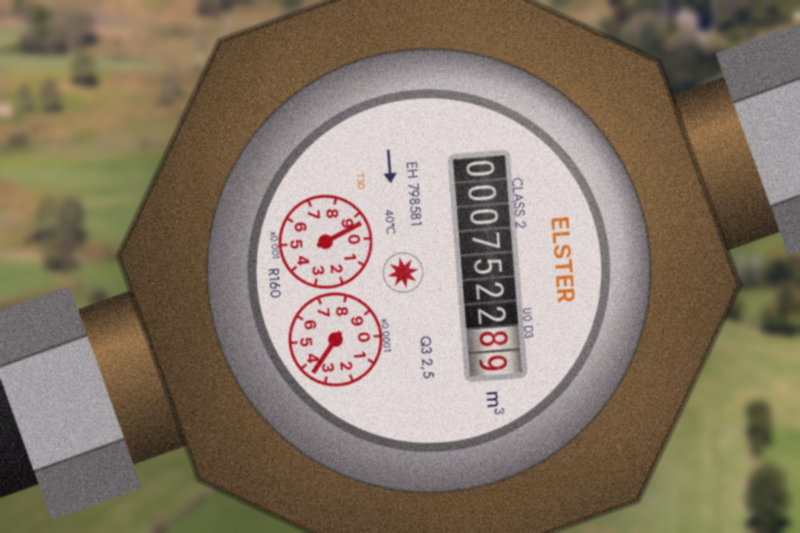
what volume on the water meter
7522.8893 m³
